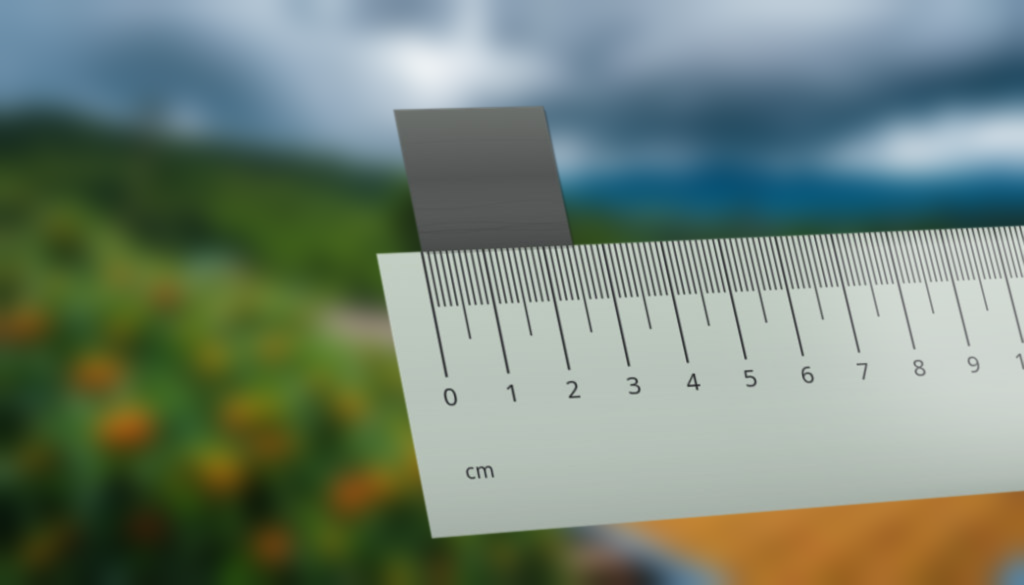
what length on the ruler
2.5 cm
